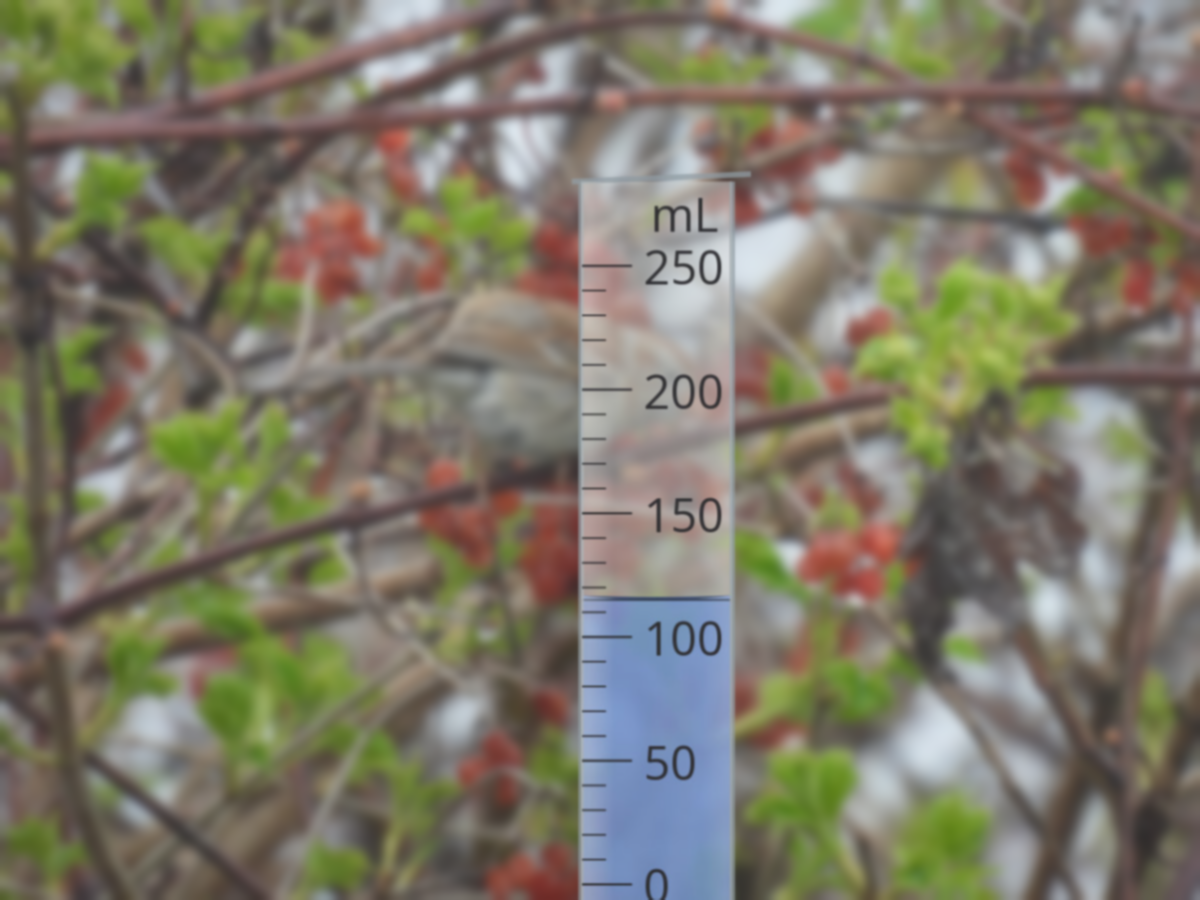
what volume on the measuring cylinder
115 mL
